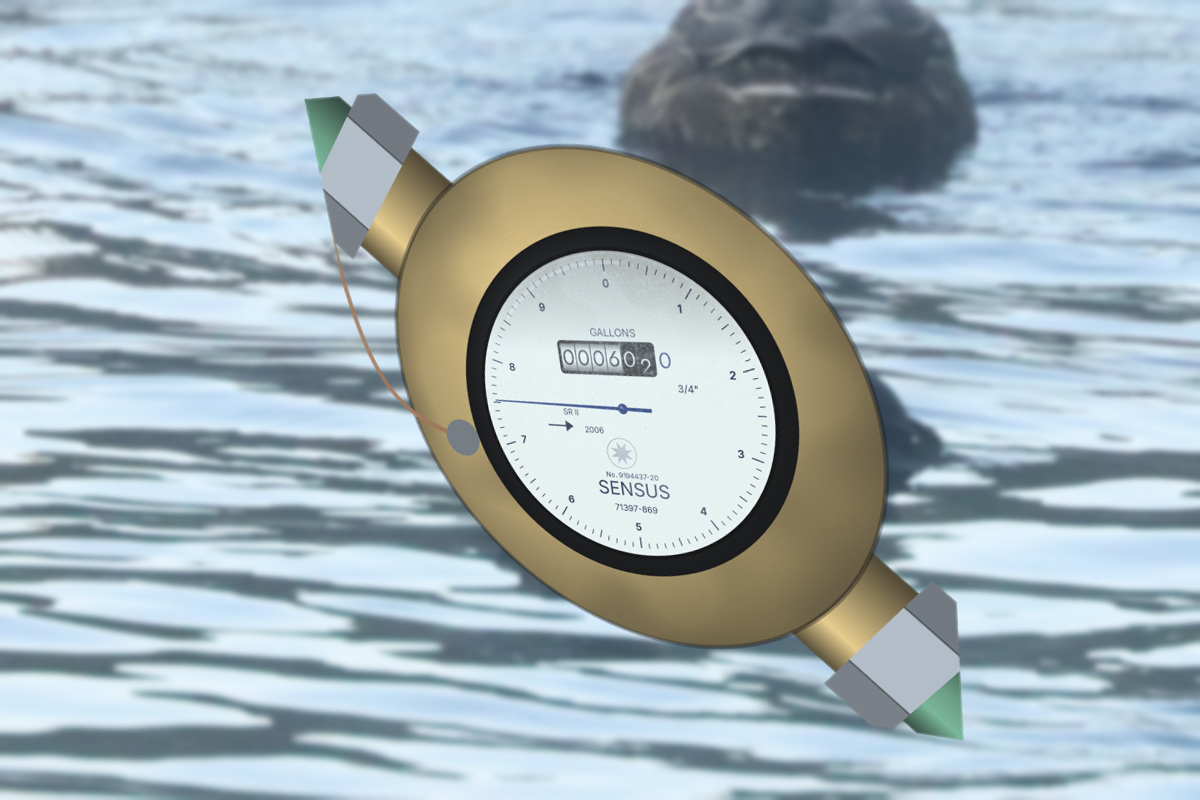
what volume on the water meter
6017.5 gal
